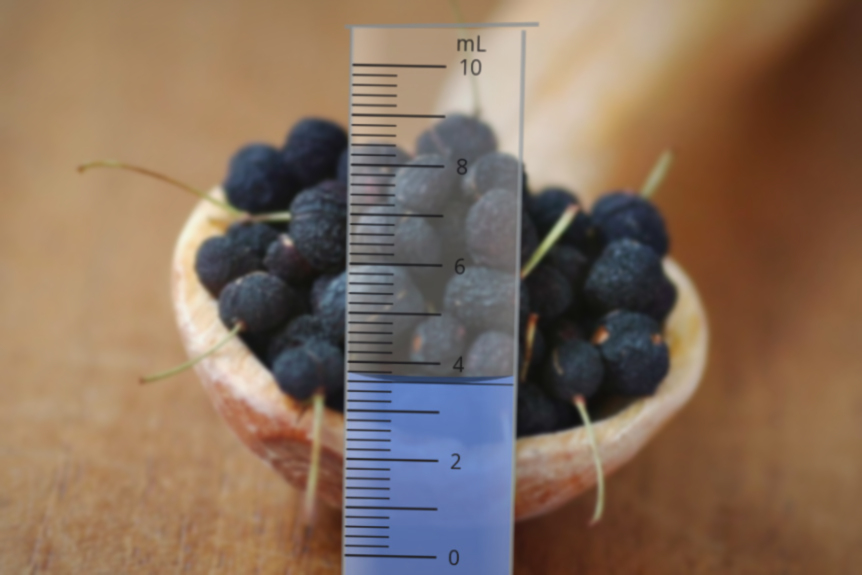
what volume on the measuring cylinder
3.6 mL
